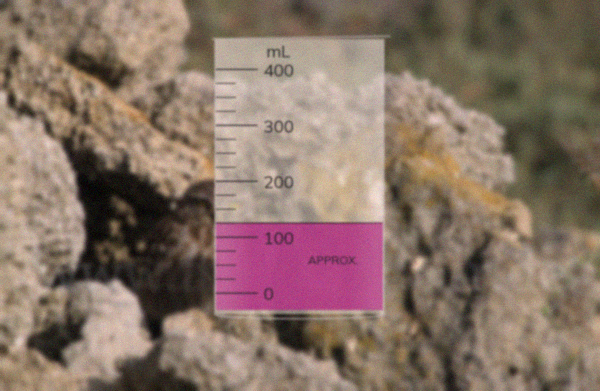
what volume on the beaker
125 mL
